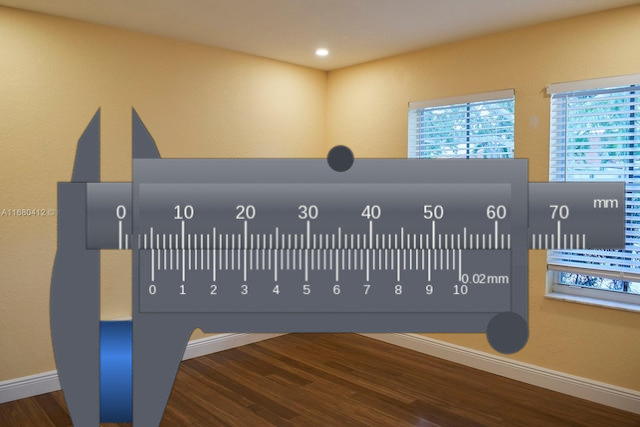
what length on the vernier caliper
5.2 mm
